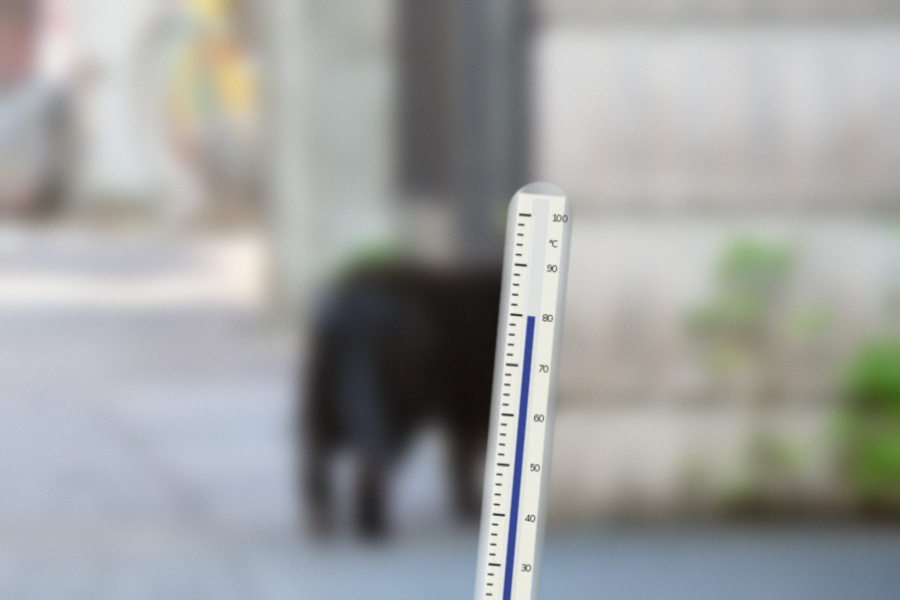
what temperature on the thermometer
80 °C
